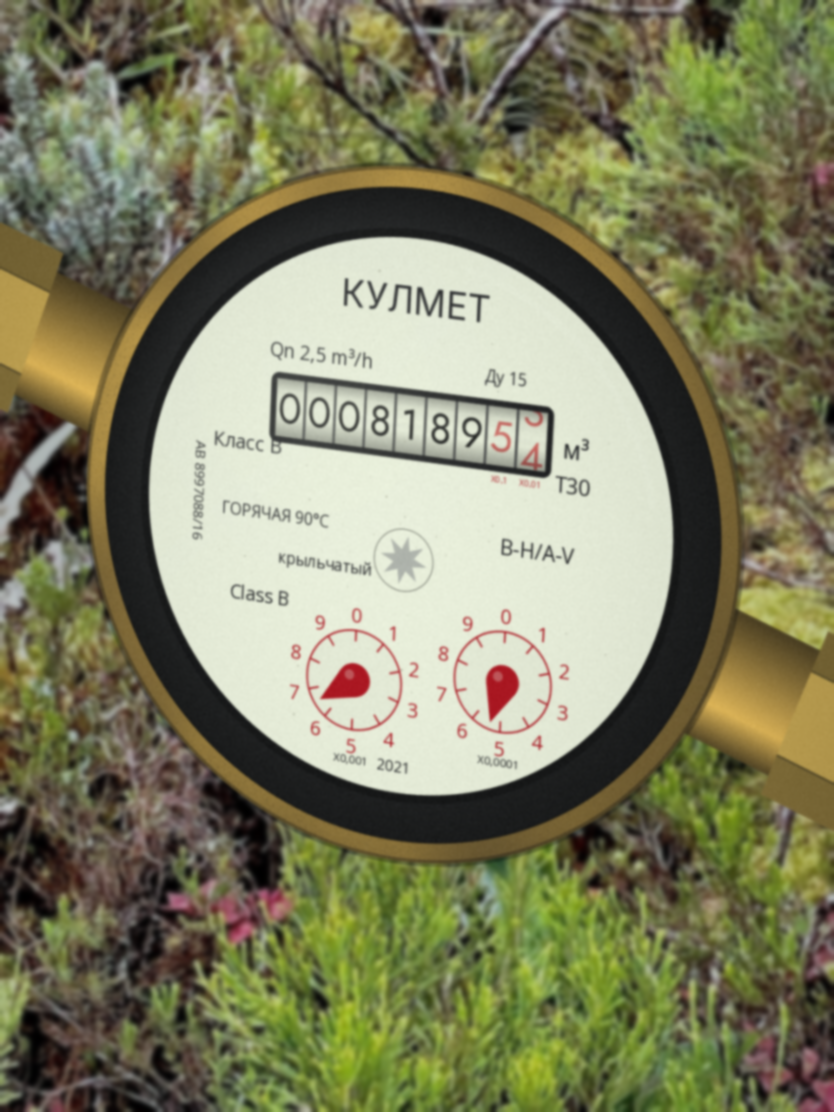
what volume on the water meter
8189.5365 m³
